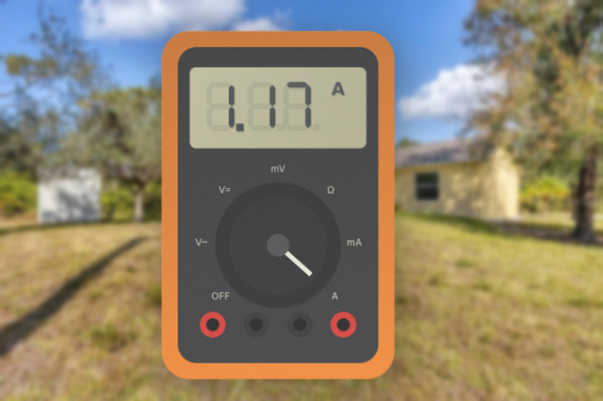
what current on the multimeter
1.17 A
